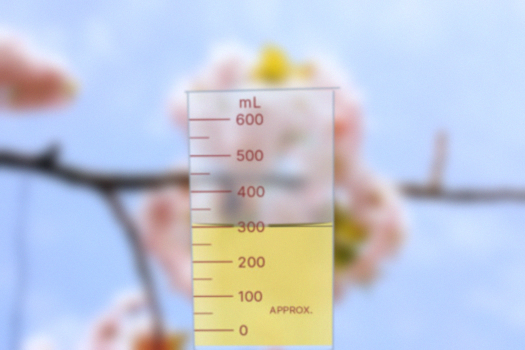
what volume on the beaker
300 mL
